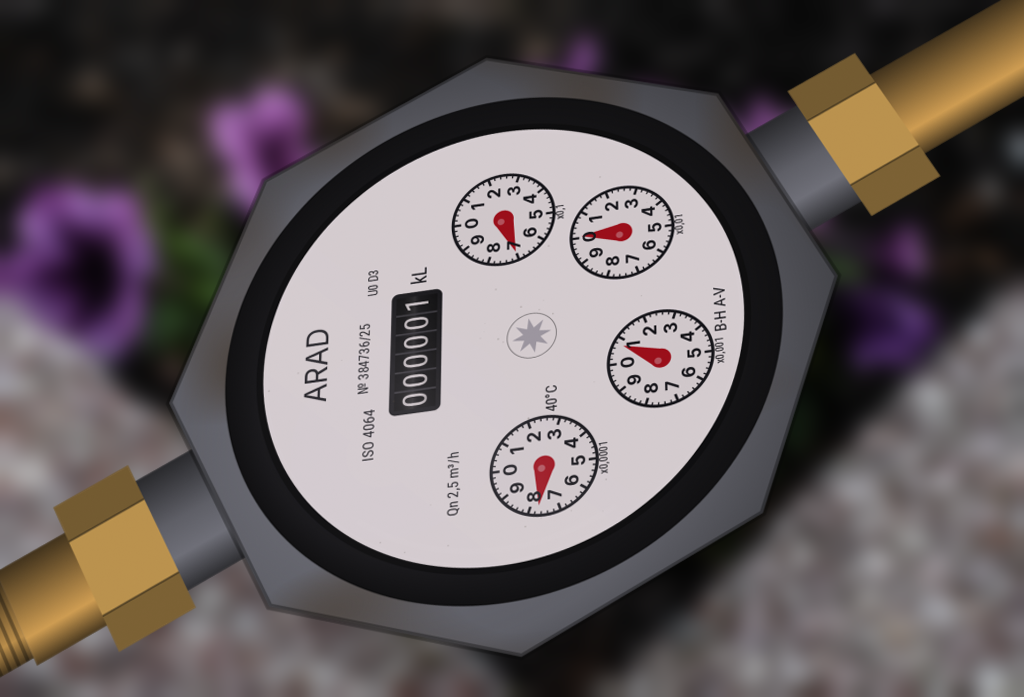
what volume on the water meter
1.7007 kL
